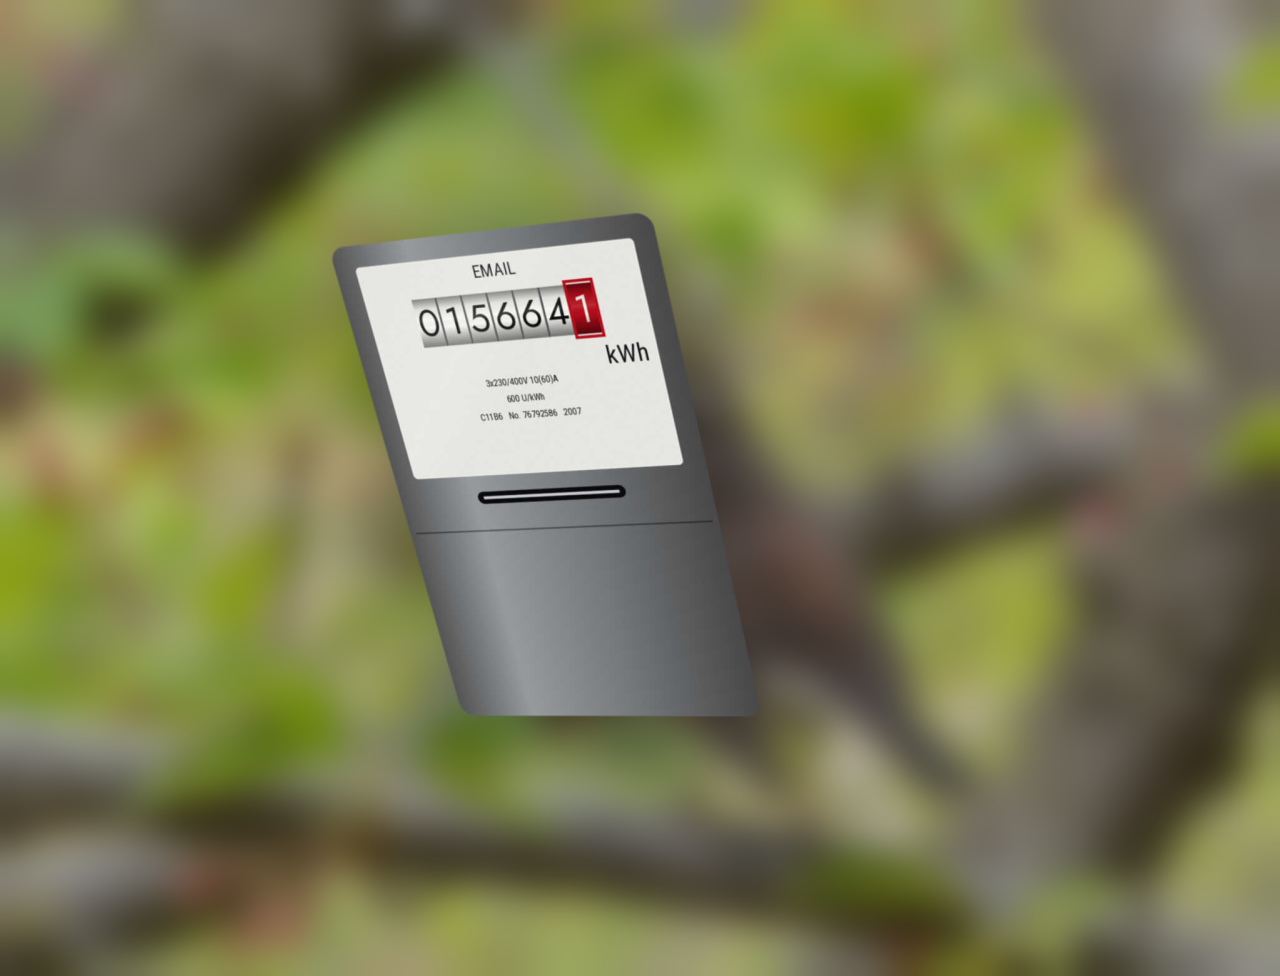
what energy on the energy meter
15664.1 kWh
